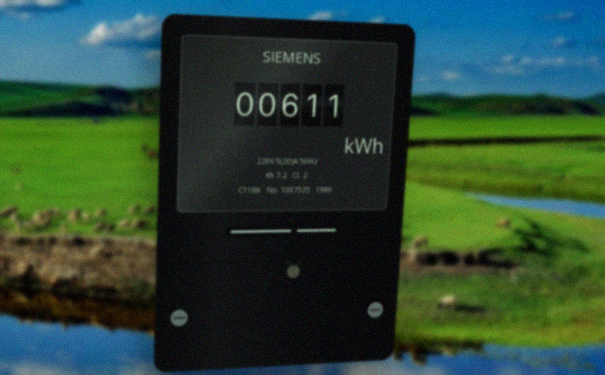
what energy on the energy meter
611 kWh
